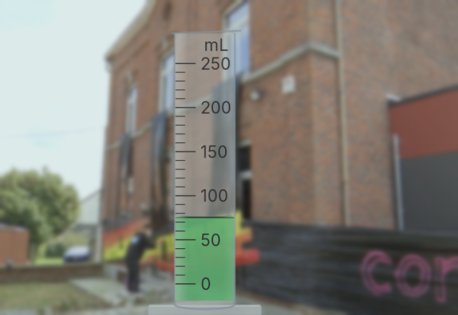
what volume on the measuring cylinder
75 mL
